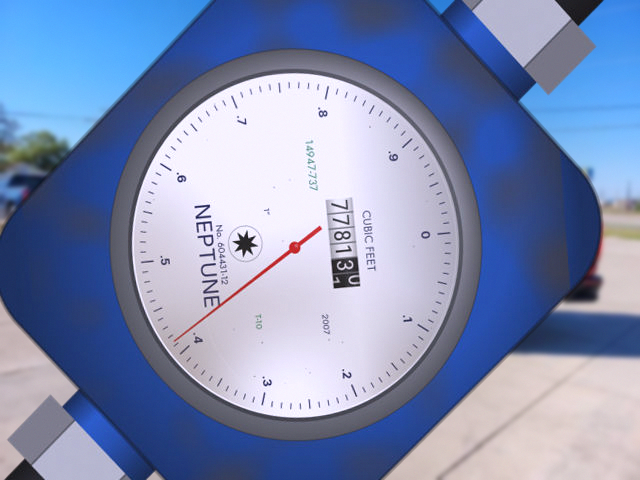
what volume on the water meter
778130.41 ft³
